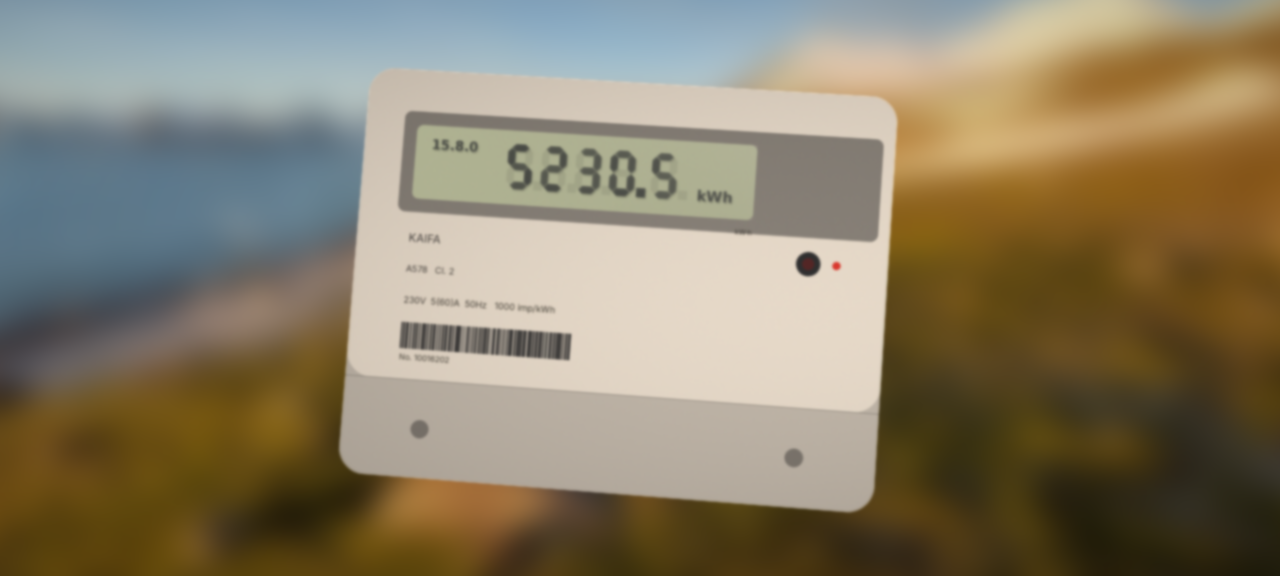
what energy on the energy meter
5230.5 kWh
